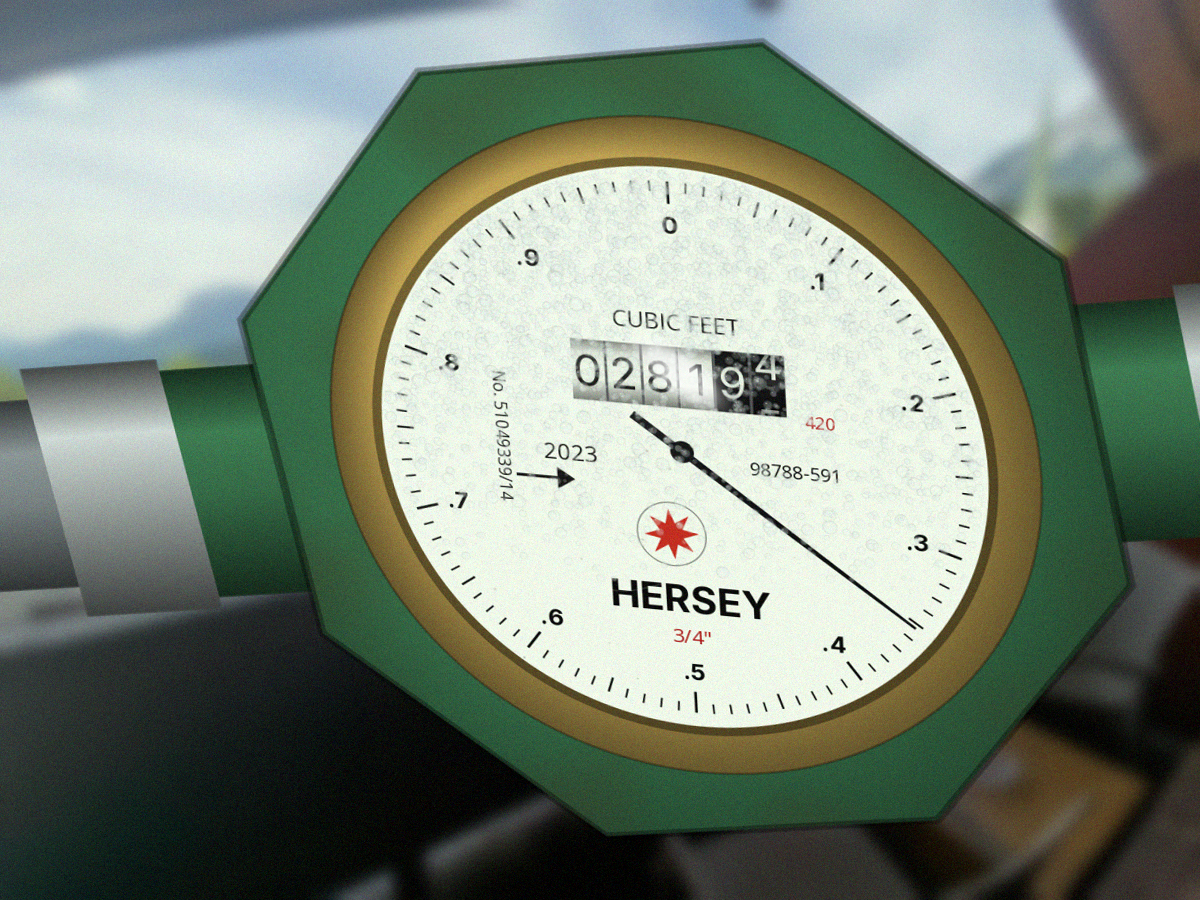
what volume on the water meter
28194.35 ft³
